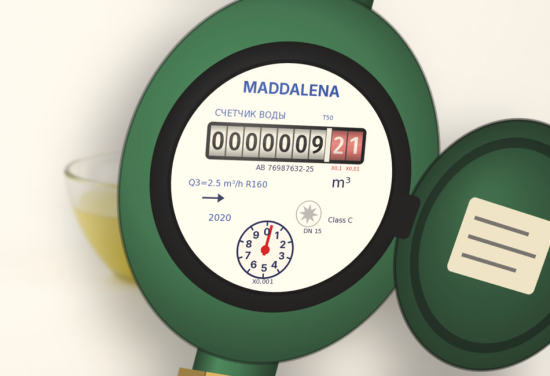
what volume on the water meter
9.210 m³
